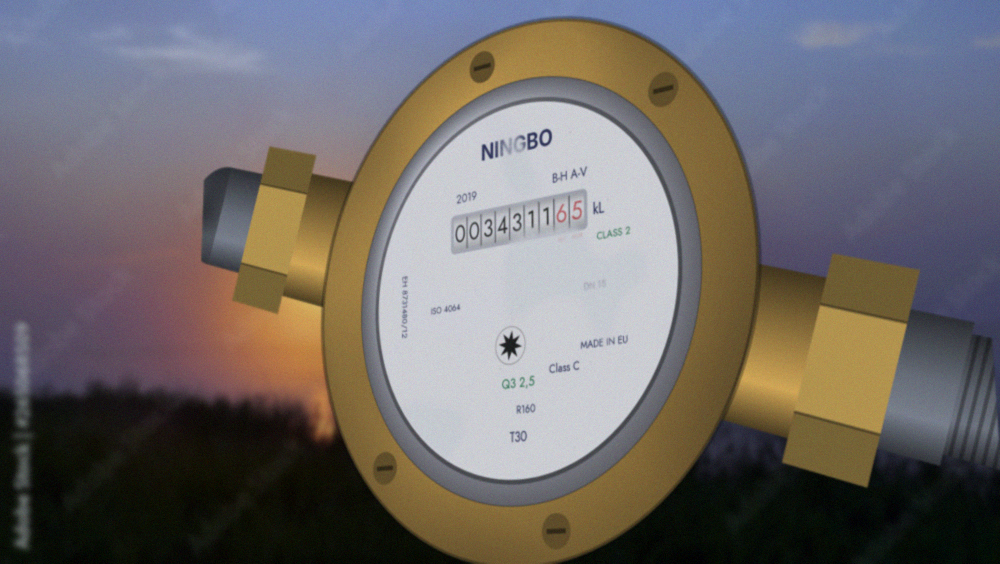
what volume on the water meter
34311.65 kL
